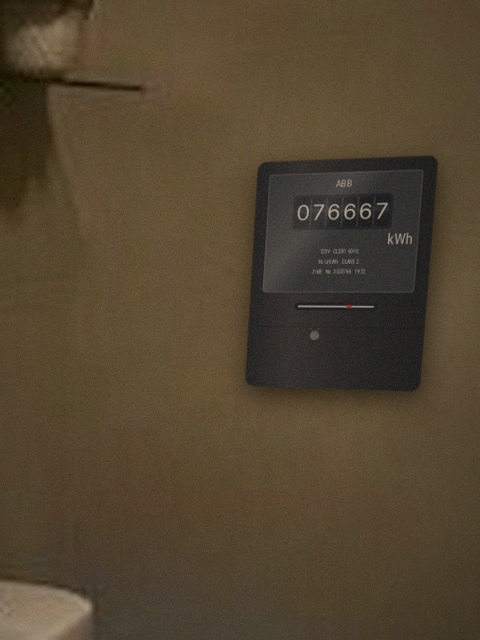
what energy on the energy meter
76667 kWh
